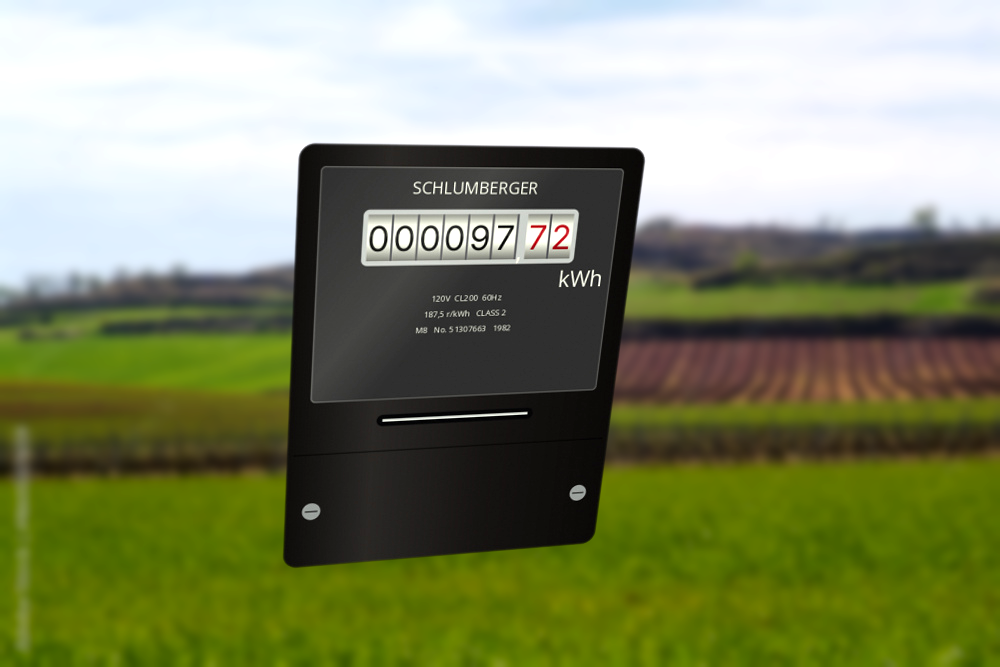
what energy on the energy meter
97.72 kWh
